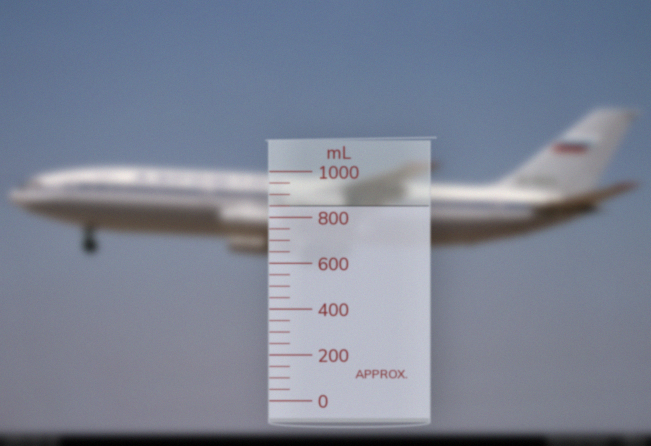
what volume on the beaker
850 mL
